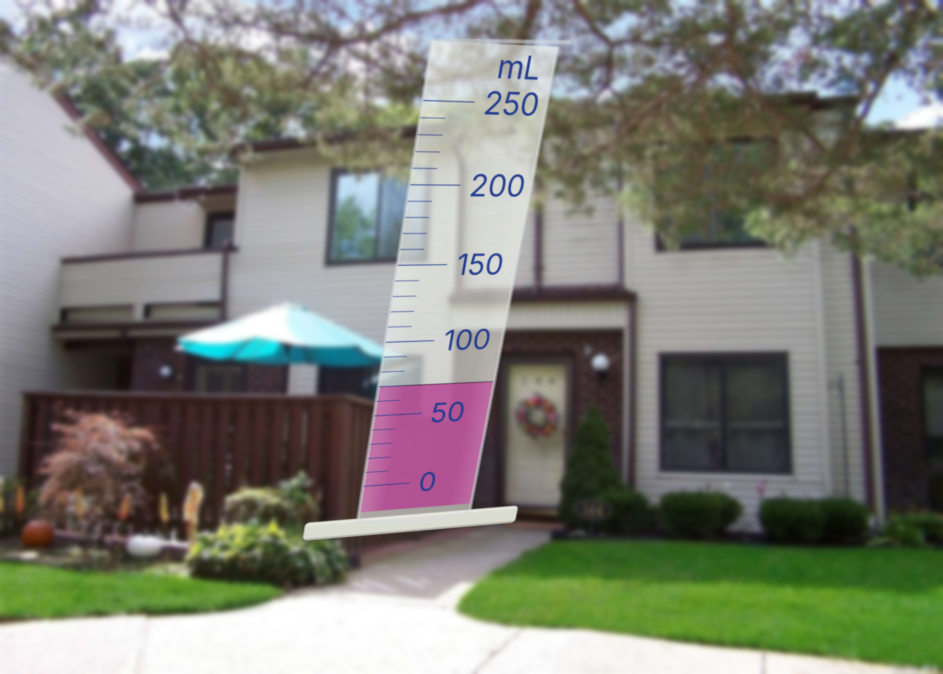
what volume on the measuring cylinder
70 mL
